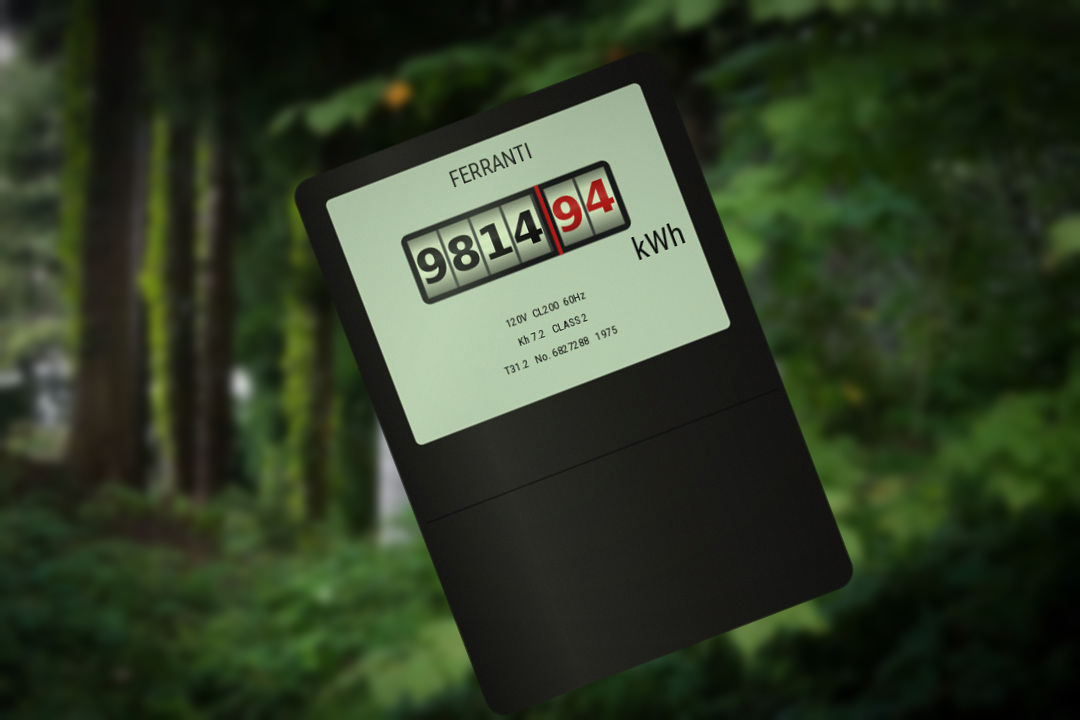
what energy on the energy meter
9814.94 kWh
